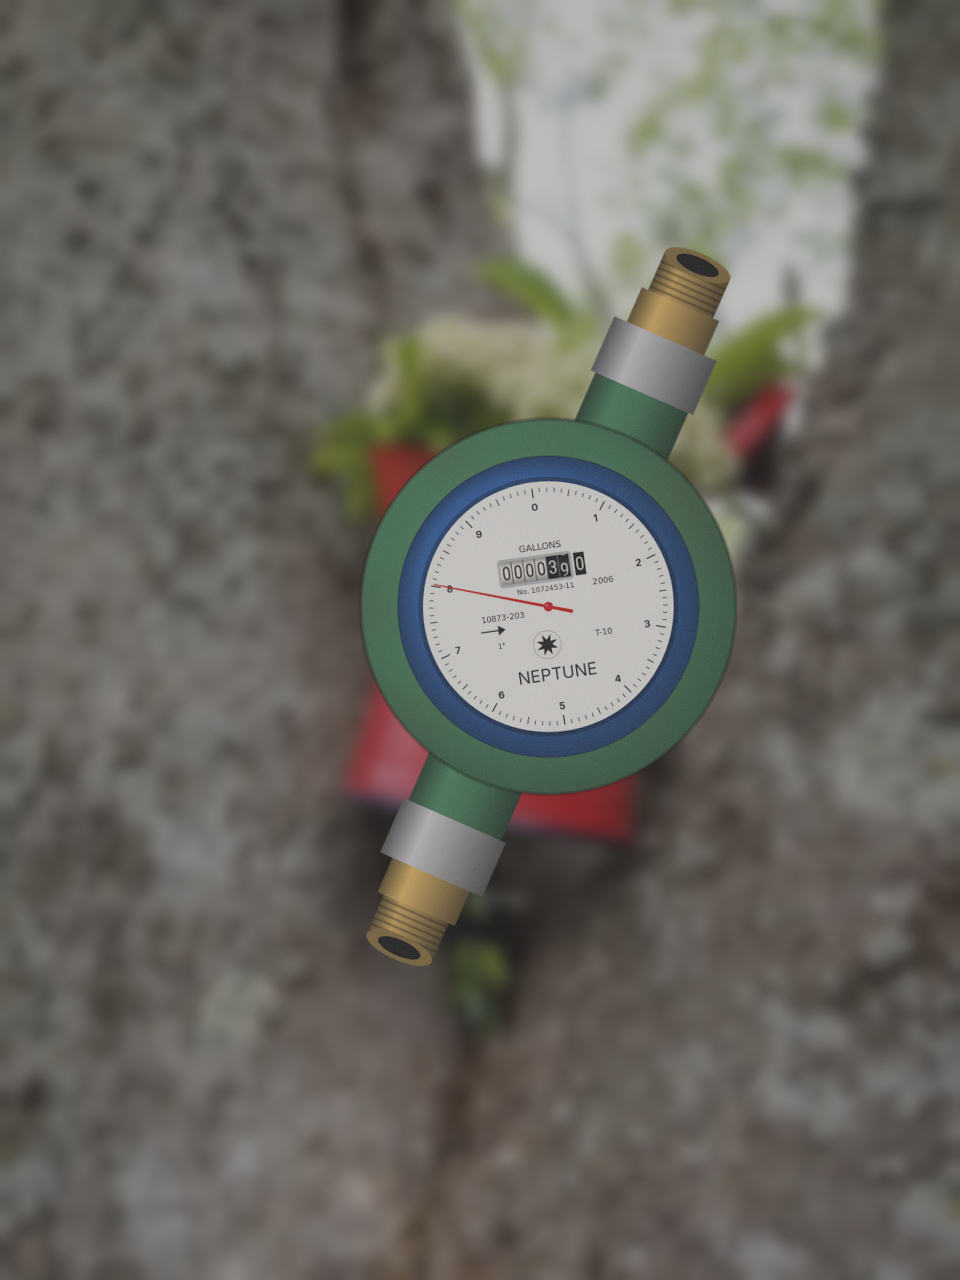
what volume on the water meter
388.0 gal
